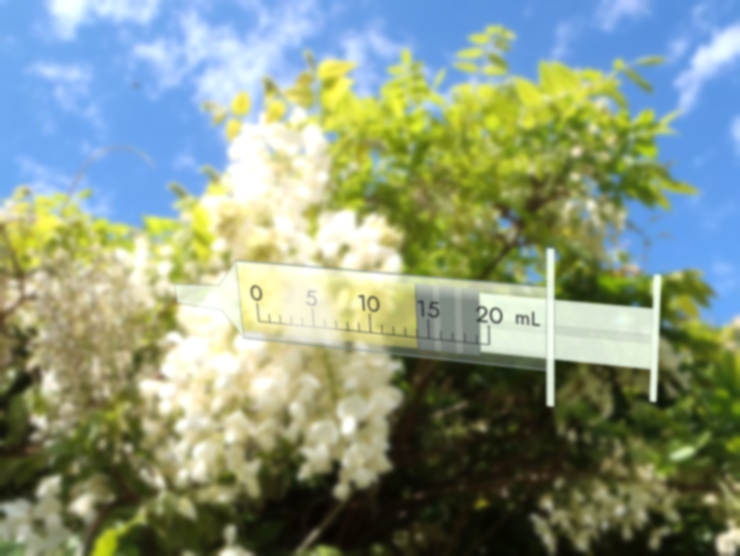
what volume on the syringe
14 mL
